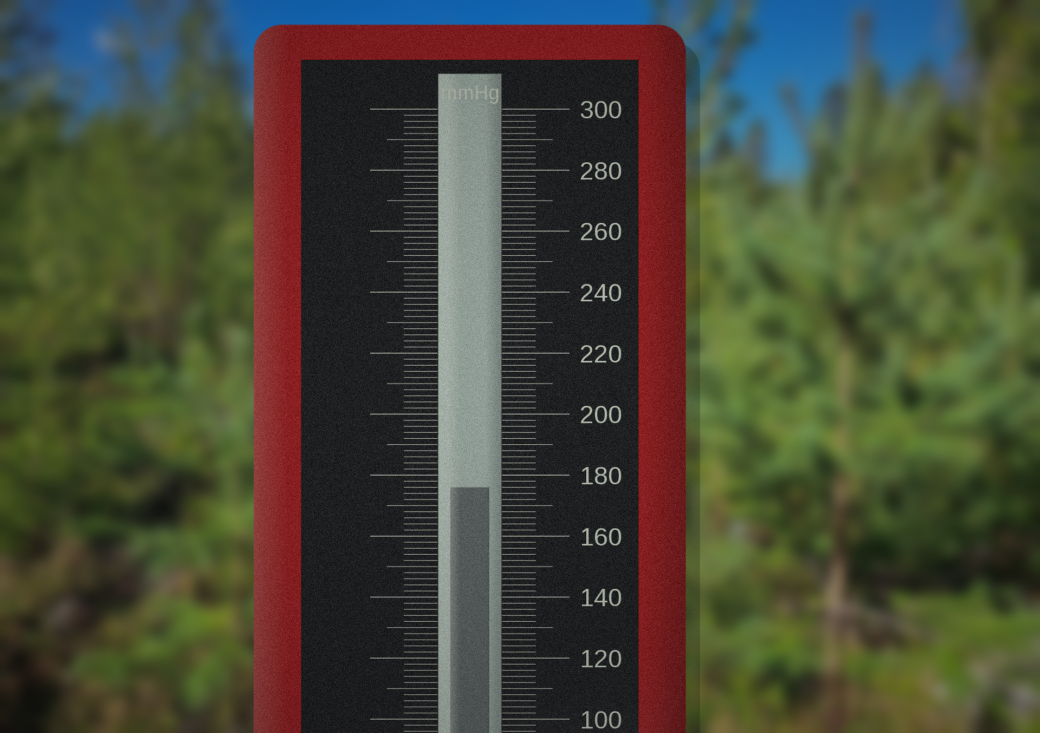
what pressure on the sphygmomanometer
176 mmHg
